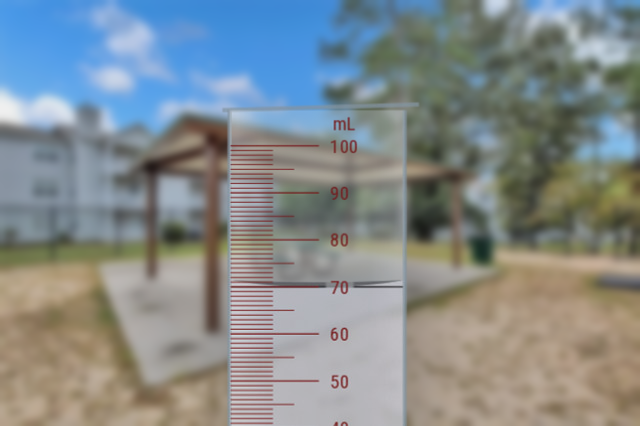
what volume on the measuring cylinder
70 mL
